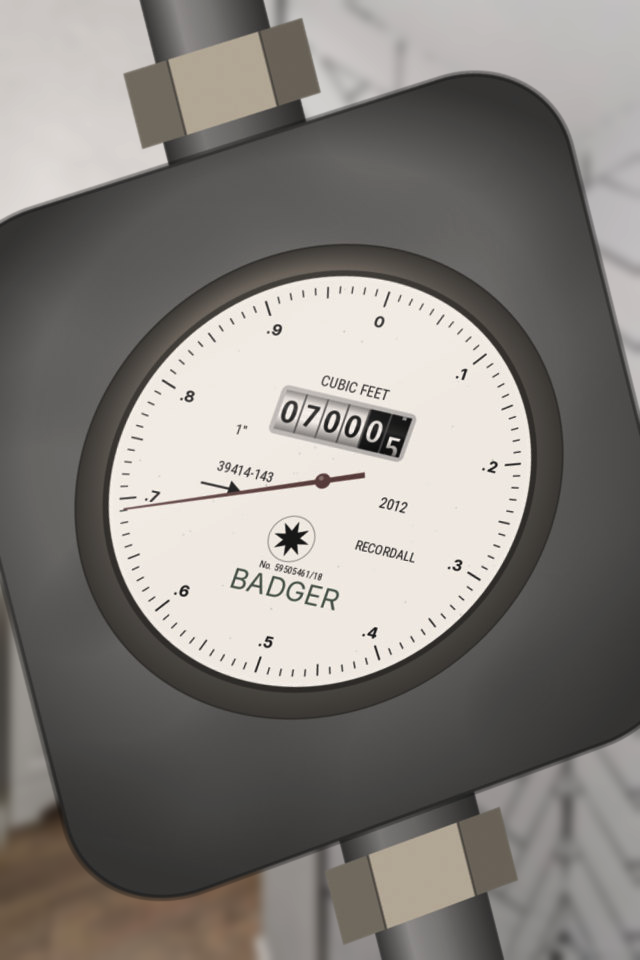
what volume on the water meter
70004.69 ft³
